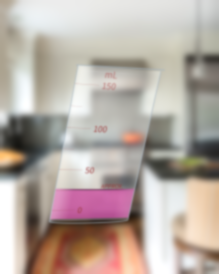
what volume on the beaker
25 mL
